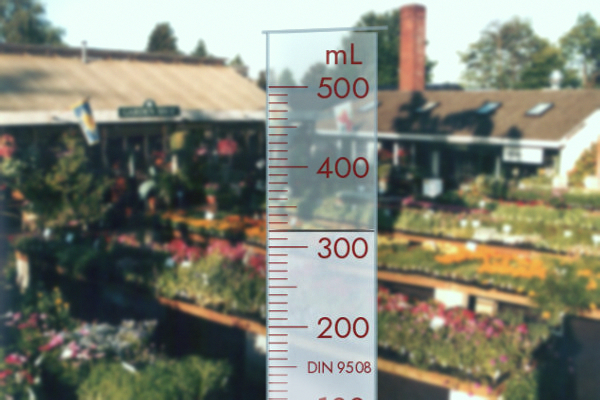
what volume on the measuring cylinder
320 mL
